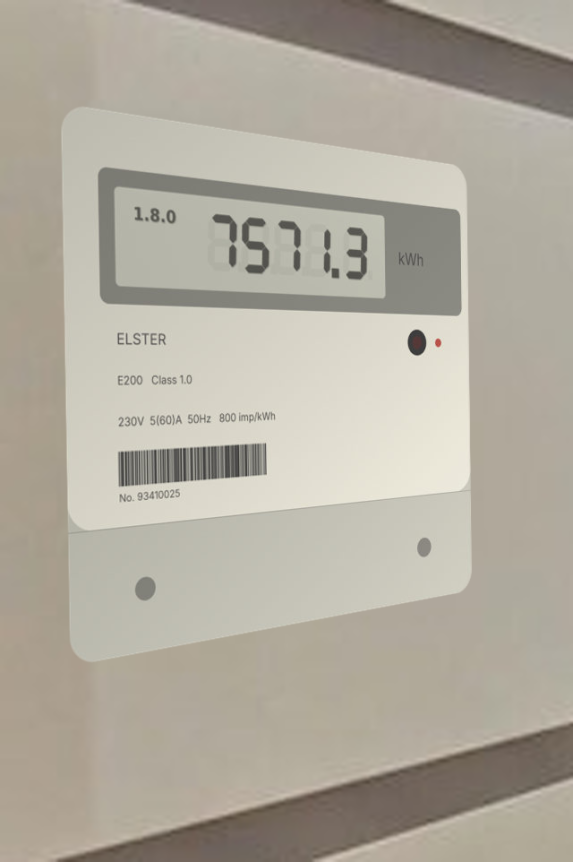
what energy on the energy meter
7571.3 kWh
